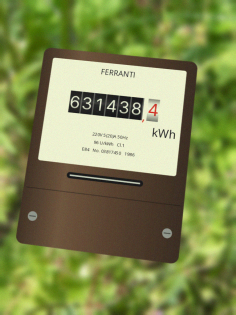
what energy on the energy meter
631438.4 kWh
